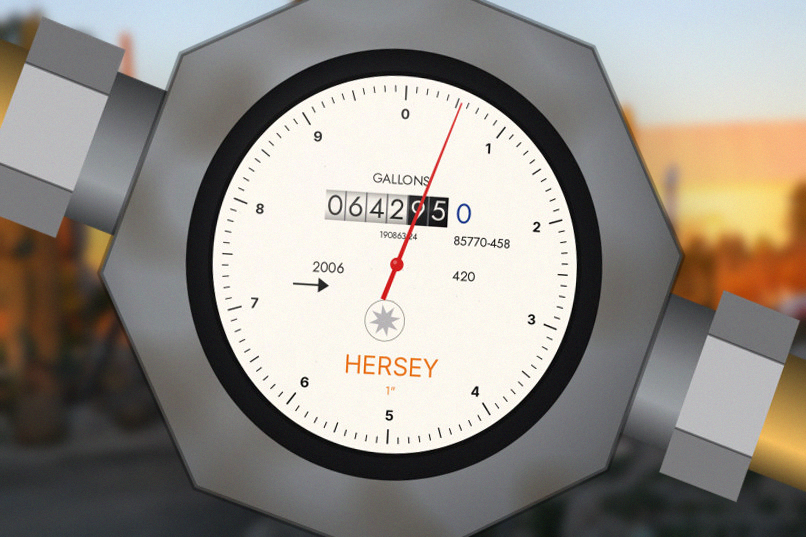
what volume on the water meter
642950.5 gal
